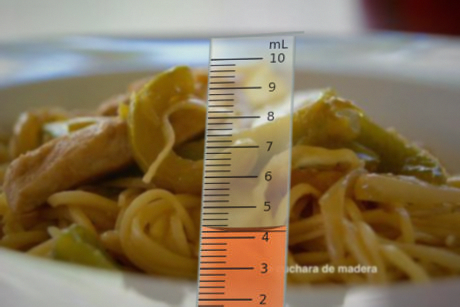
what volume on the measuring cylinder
4.2 mL
